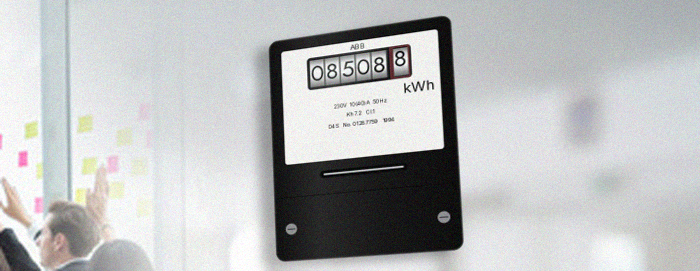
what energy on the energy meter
8508.8 kWh
